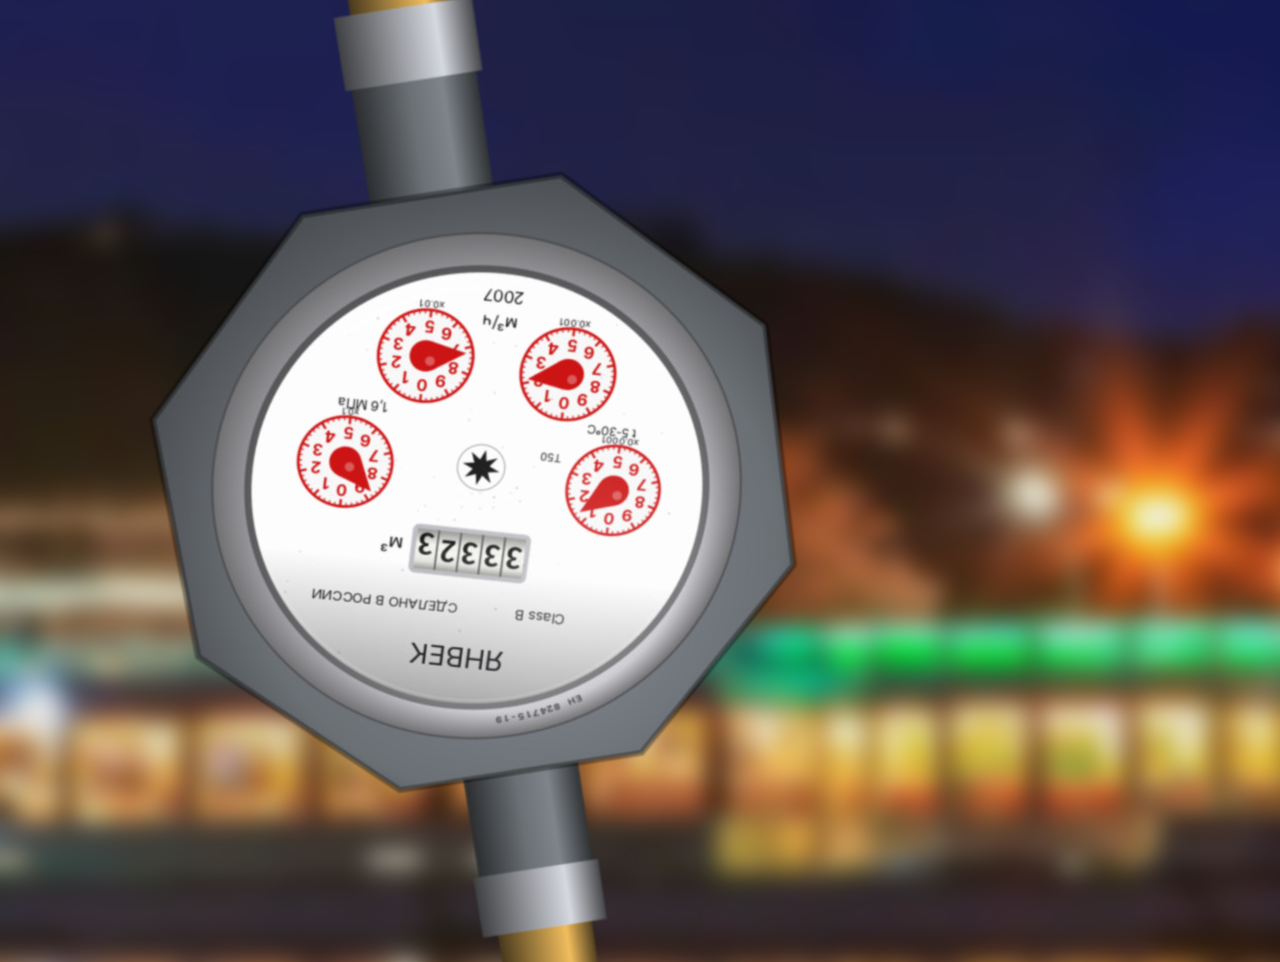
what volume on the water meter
33322.8721 m³
